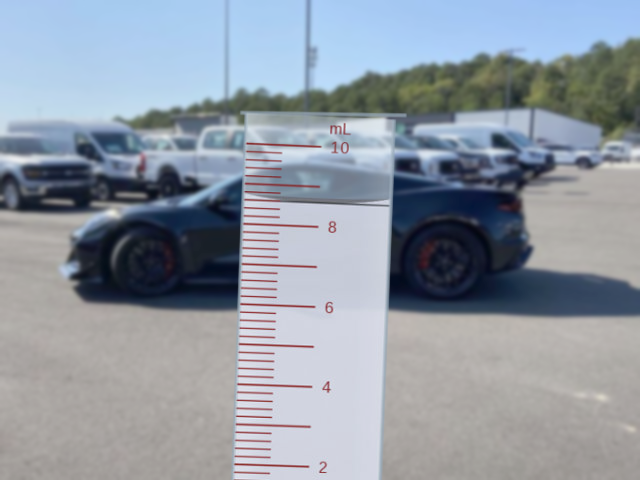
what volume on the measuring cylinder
8.6 mL
